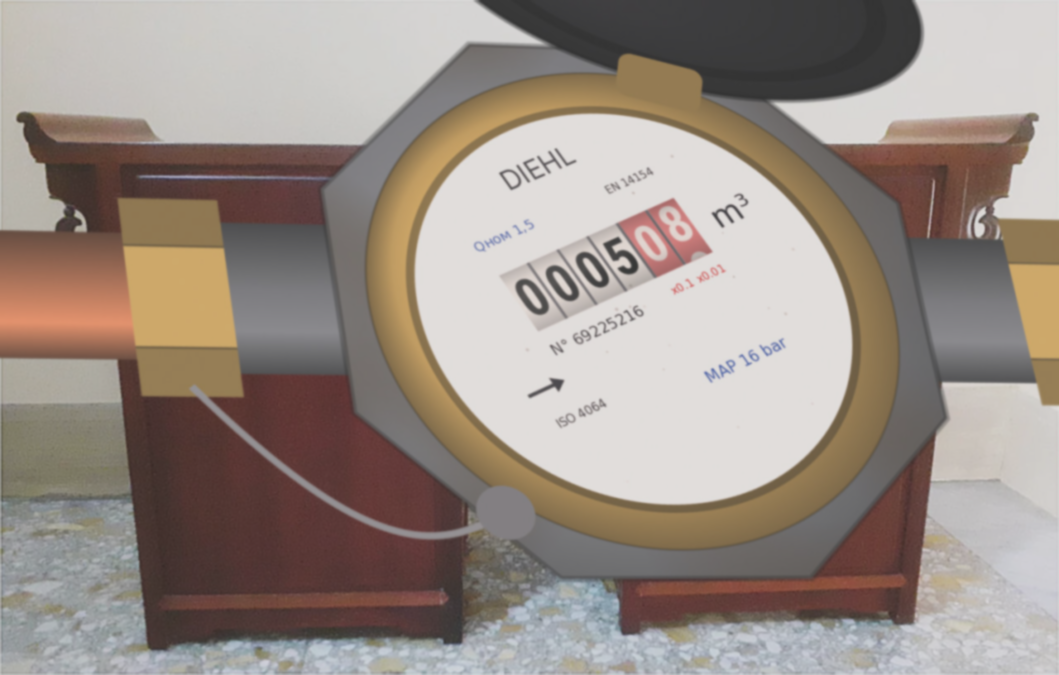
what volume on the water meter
5.08 m³
